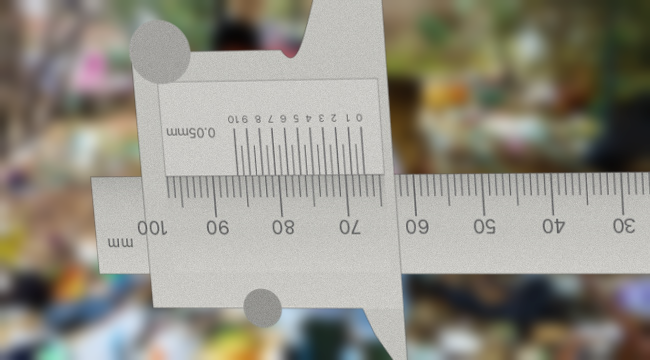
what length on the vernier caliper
67.2 mm
